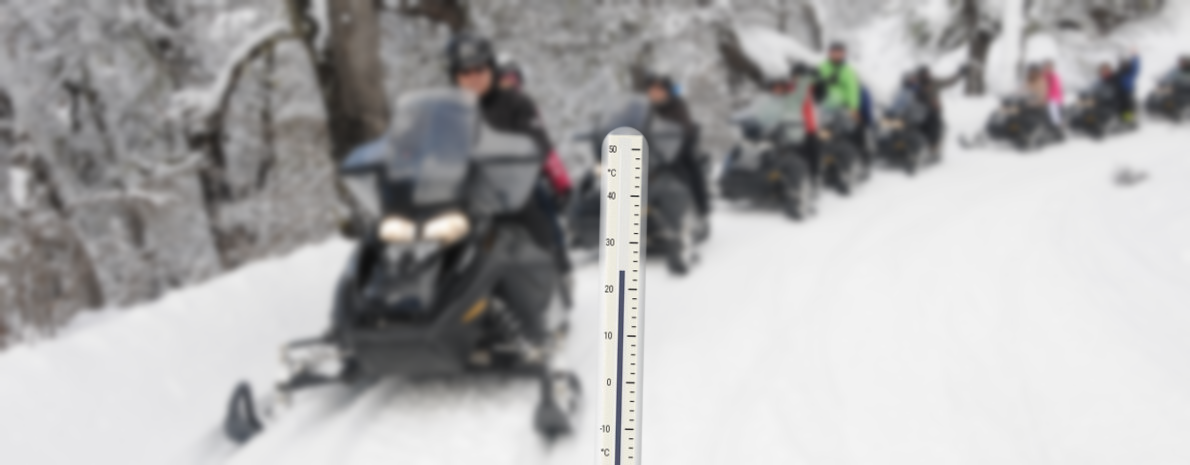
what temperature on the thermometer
24 °C
